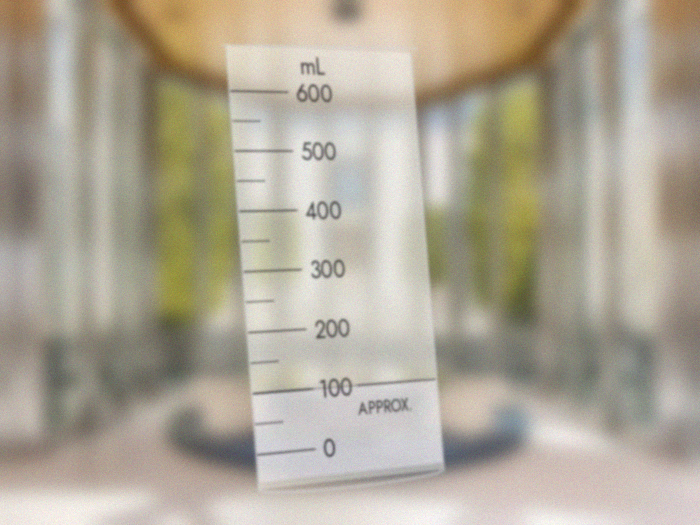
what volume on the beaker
100 mL
